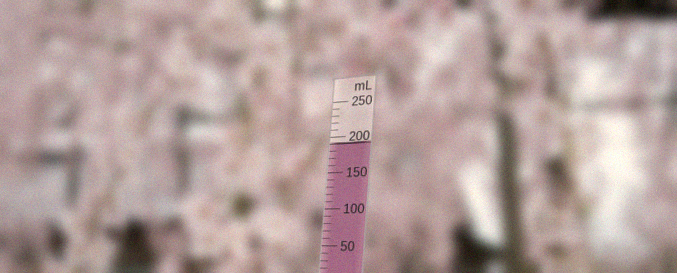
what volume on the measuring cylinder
190 mL
